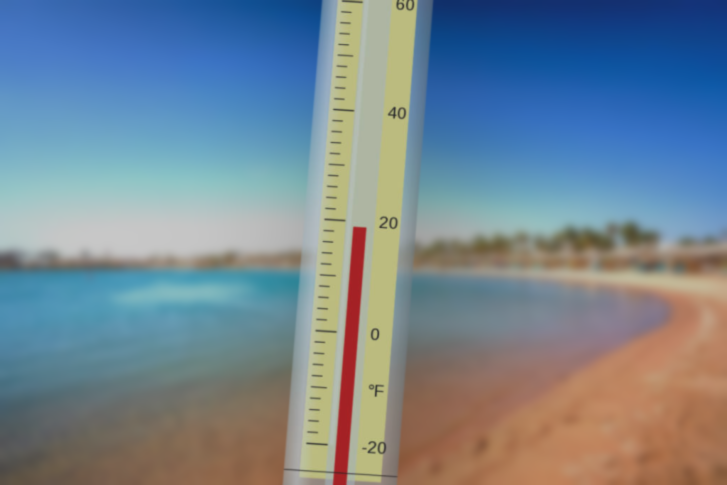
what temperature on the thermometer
19 °F
